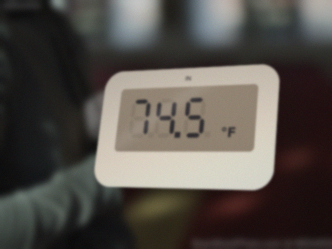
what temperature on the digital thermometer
74.5 °F
